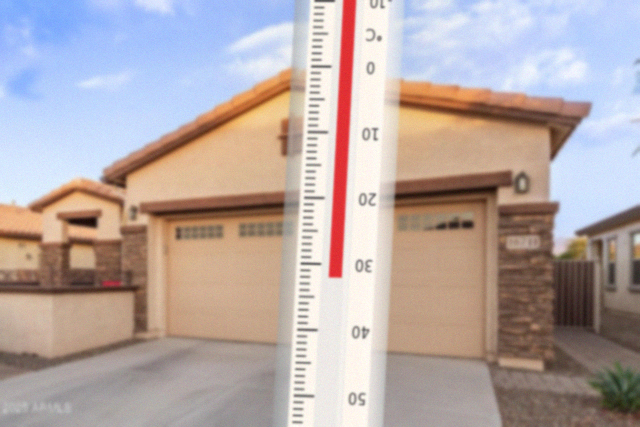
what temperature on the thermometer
32 °C
